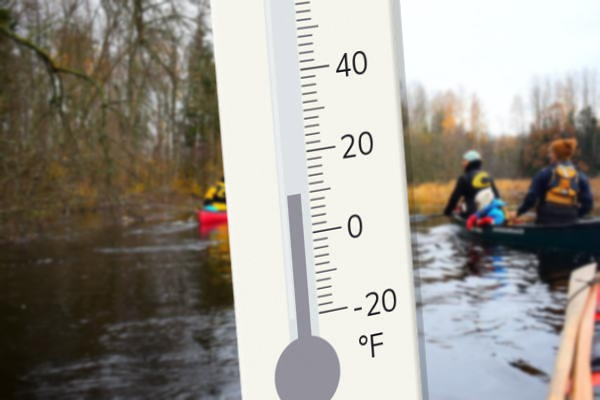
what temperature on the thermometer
10 °F
